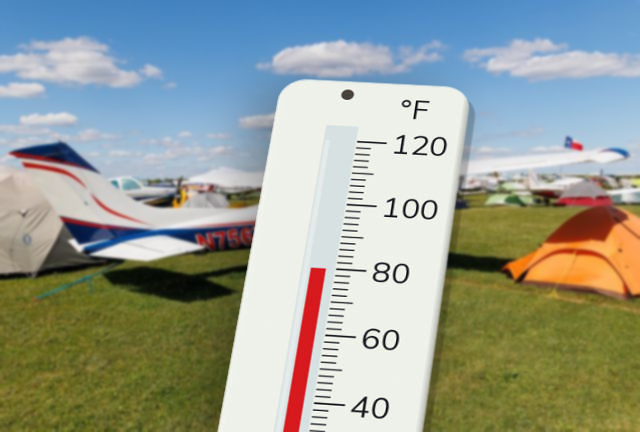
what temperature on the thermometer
80 °F
